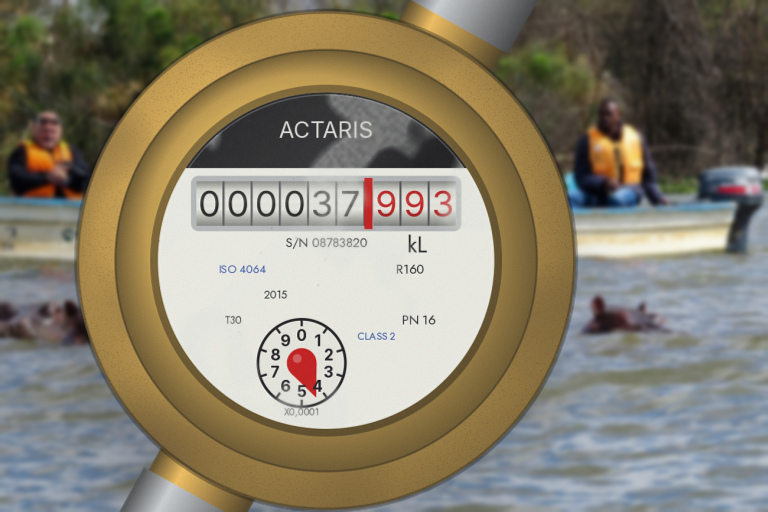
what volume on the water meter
37.9934 kL
